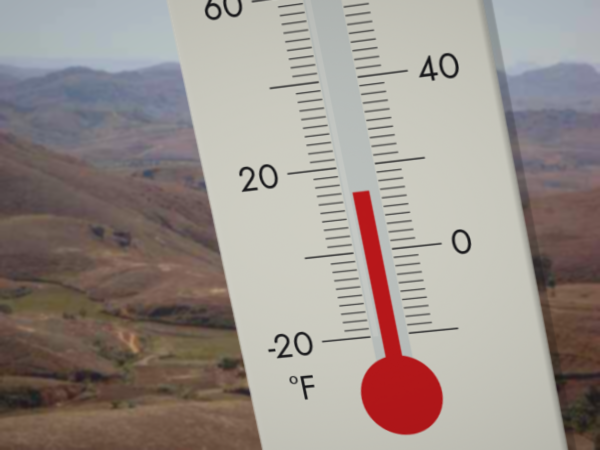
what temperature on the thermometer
14 °F
